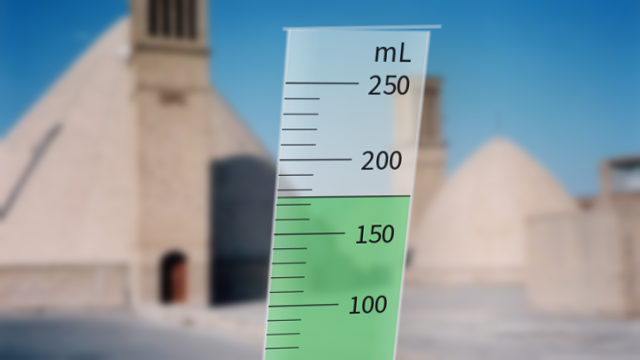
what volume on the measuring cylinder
175 mL
